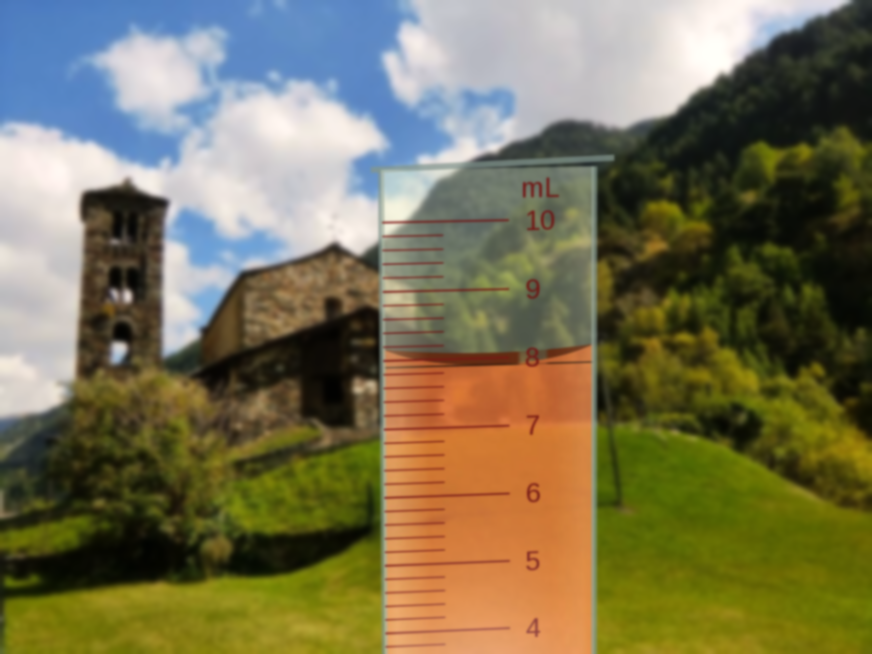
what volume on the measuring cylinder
7.9 mL
